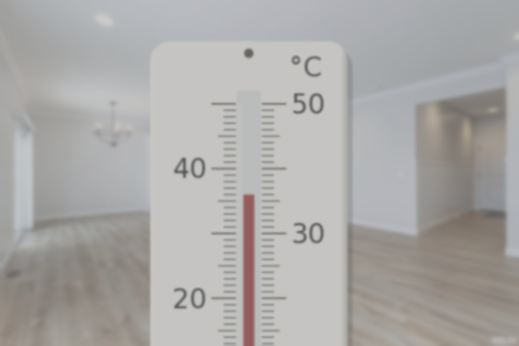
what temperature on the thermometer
36 °C
